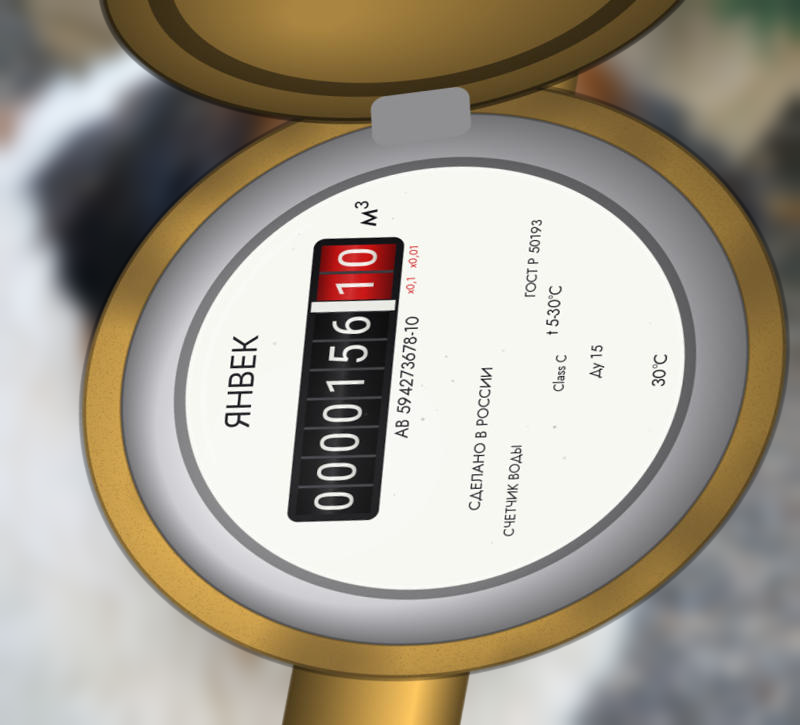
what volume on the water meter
156.10 m³
